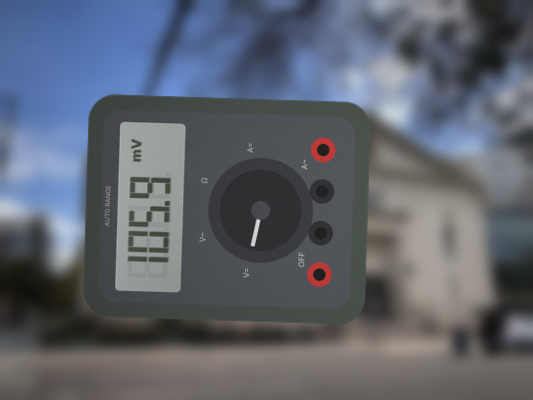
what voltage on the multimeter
105.9 mV
